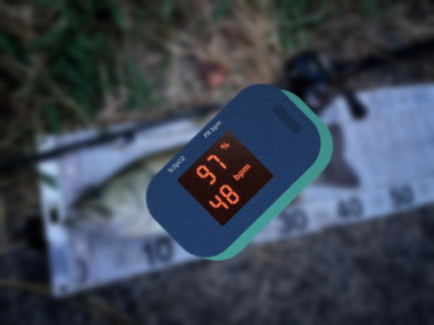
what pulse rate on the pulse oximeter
48 bpm
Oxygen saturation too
97 %
